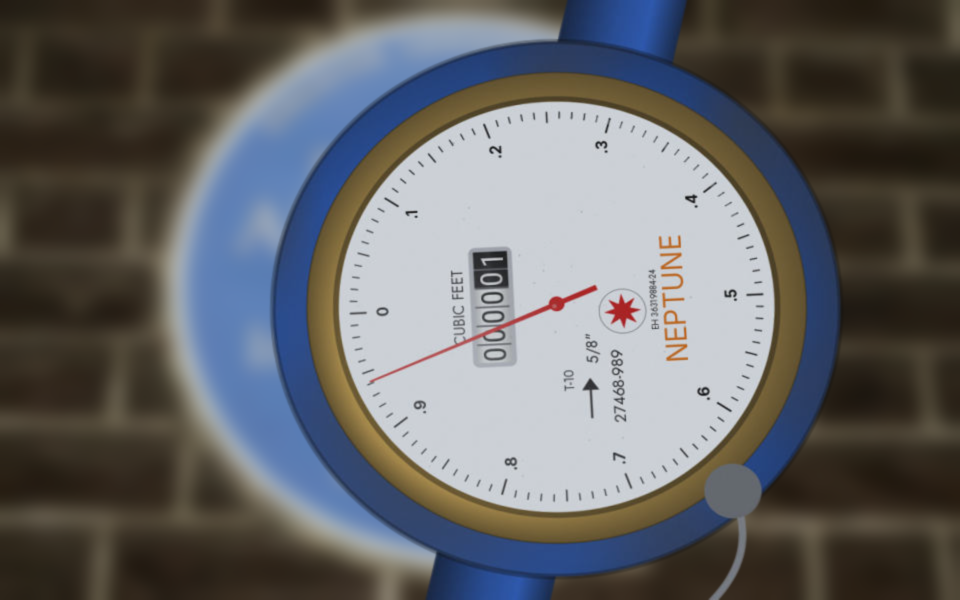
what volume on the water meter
0.94 ft³
